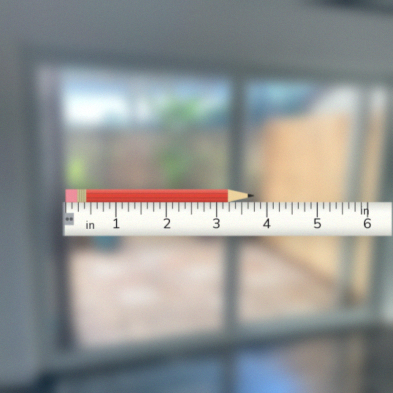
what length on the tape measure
3.75 in
